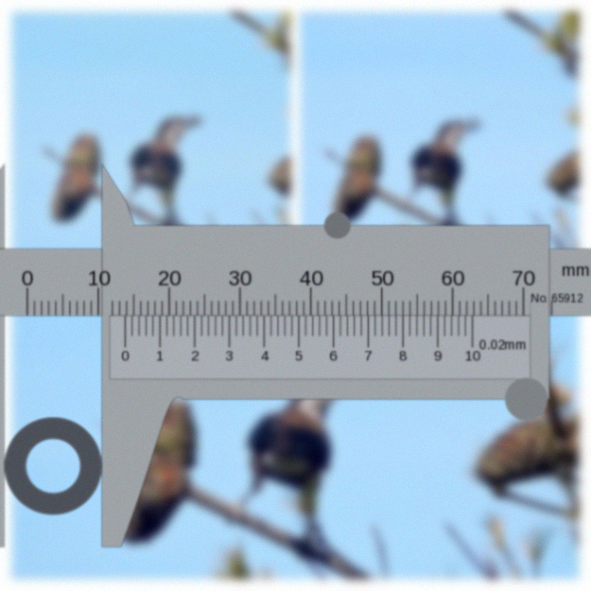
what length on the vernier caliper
13.8 mm
